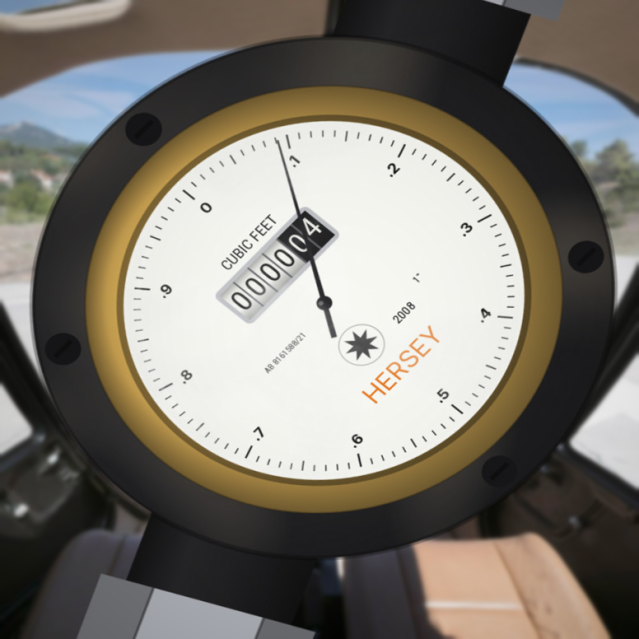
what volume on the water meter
4.09 ft³
